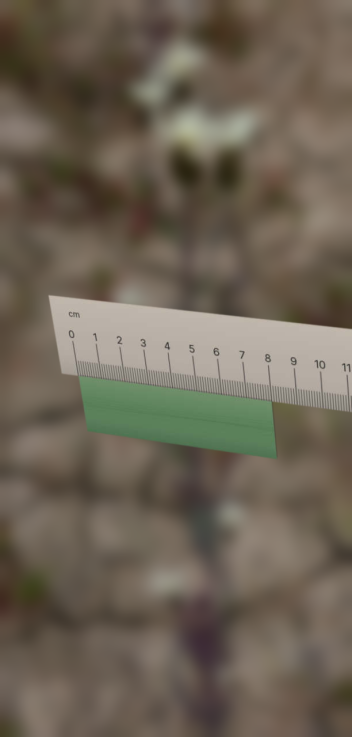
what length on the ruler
8 cm
